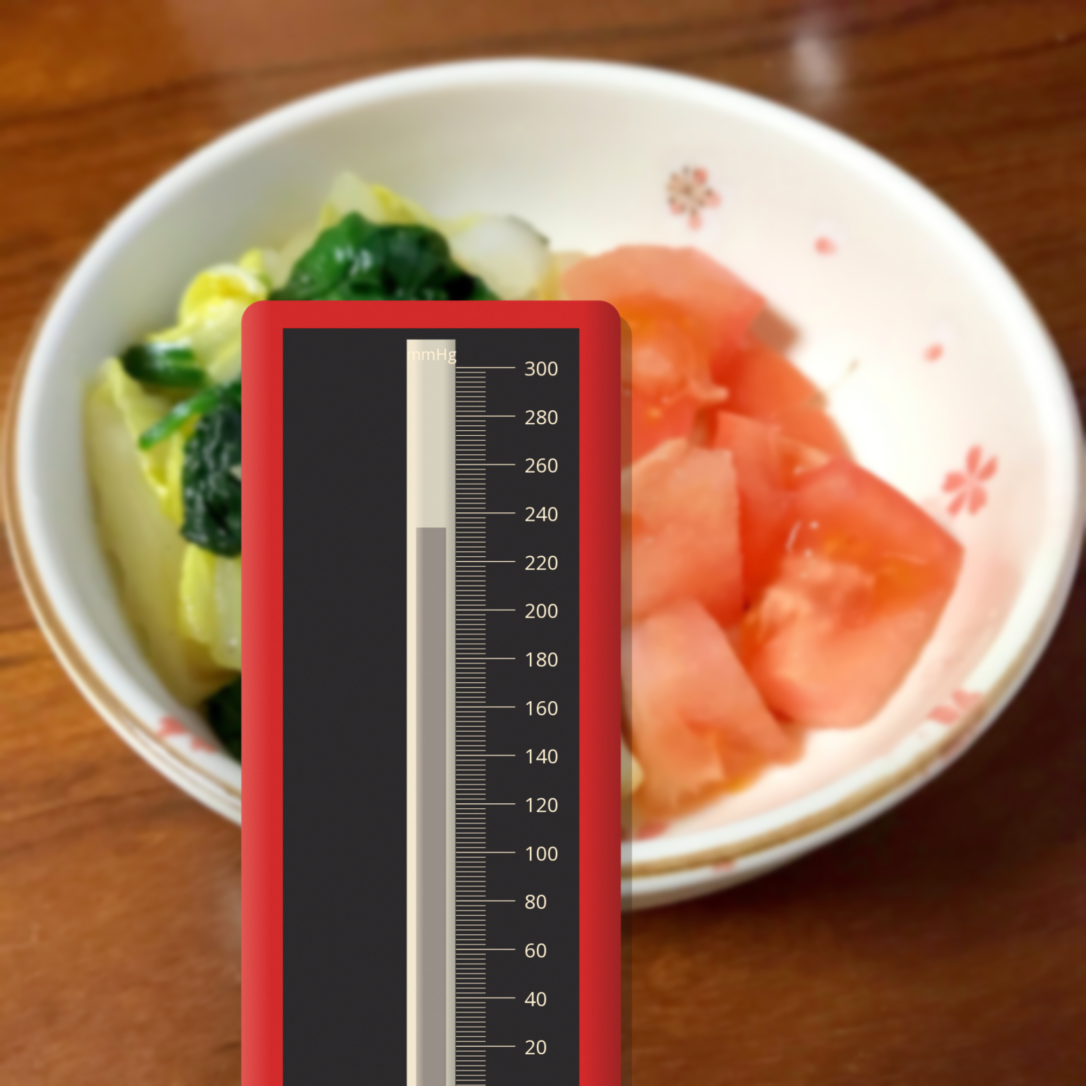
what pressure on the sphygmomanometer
234 mmHg
